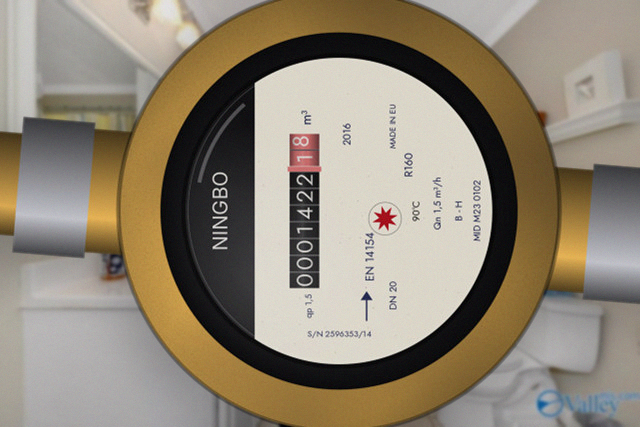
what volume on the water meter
1422.18 m³
